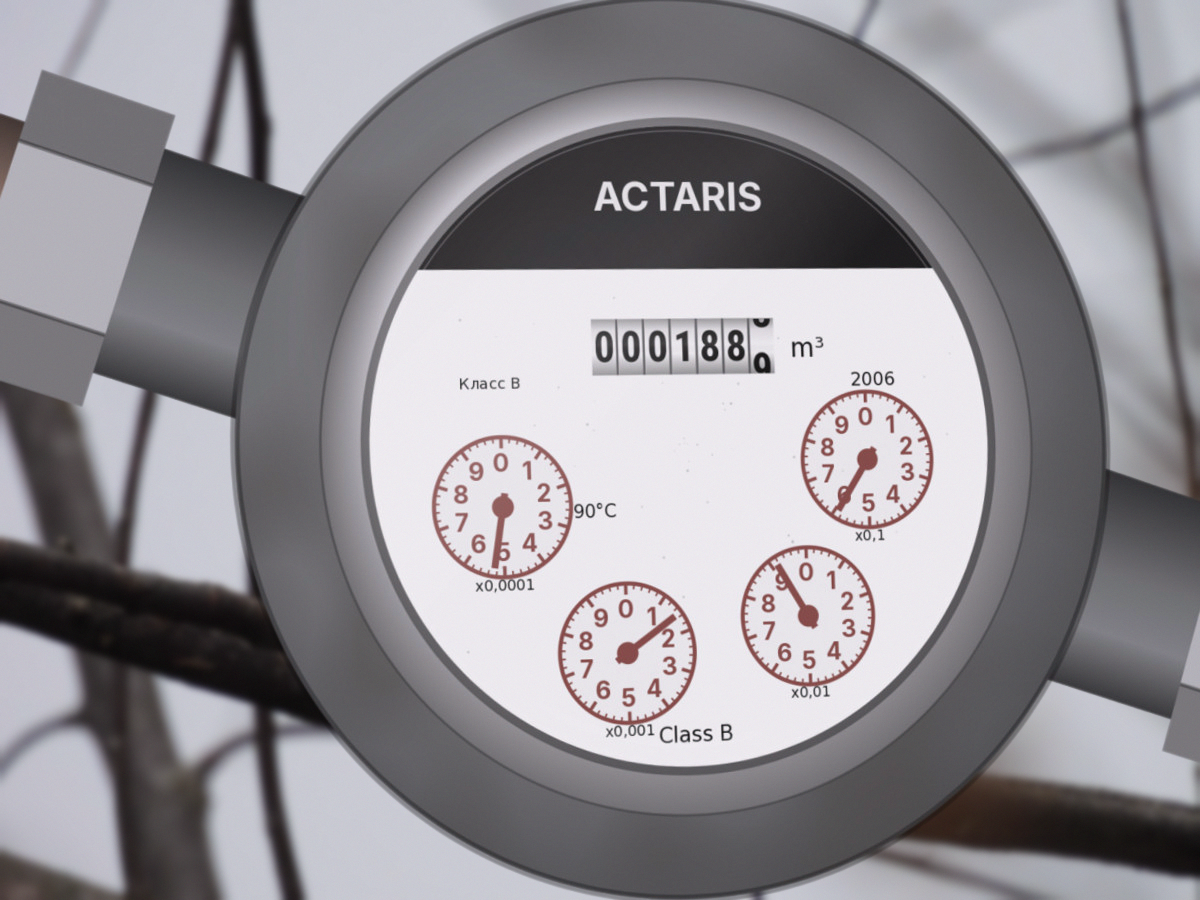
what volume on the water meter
1888.5915 m³
